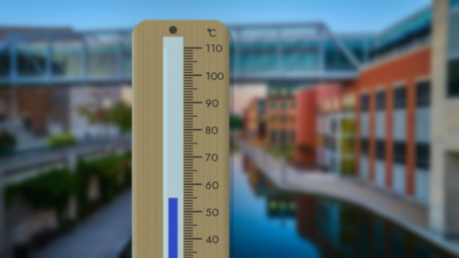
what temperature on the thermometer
55 °C
